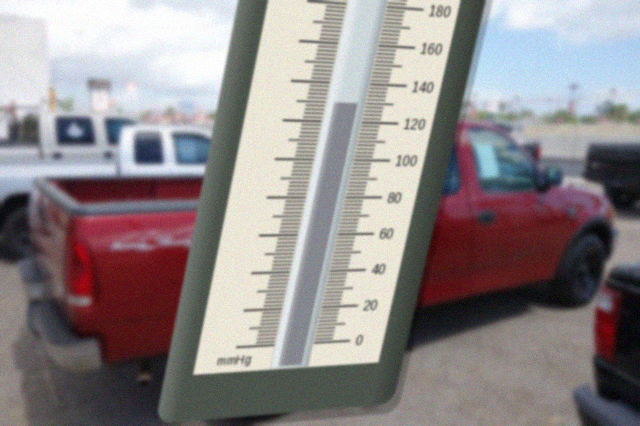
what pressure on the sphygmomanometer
130 mmHg
